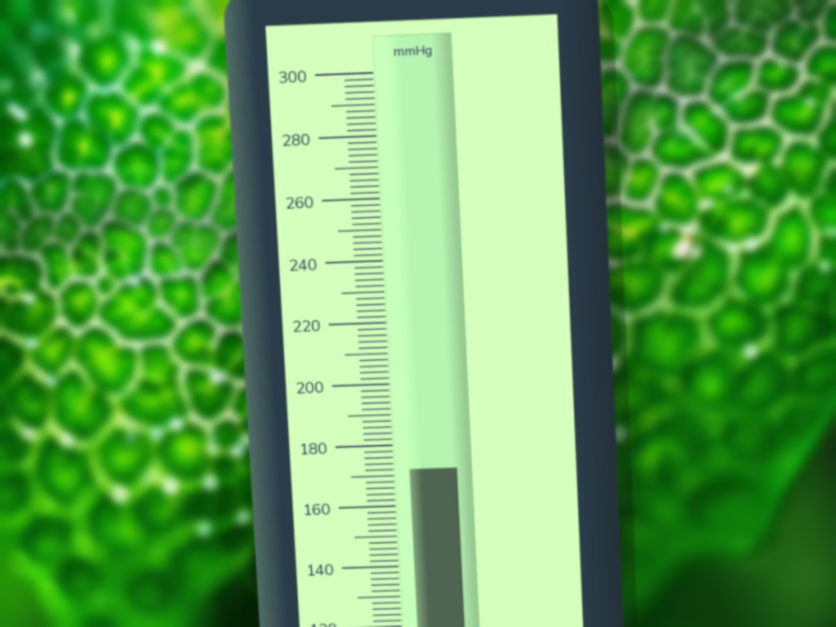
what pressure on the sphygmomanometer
172 mmHg
